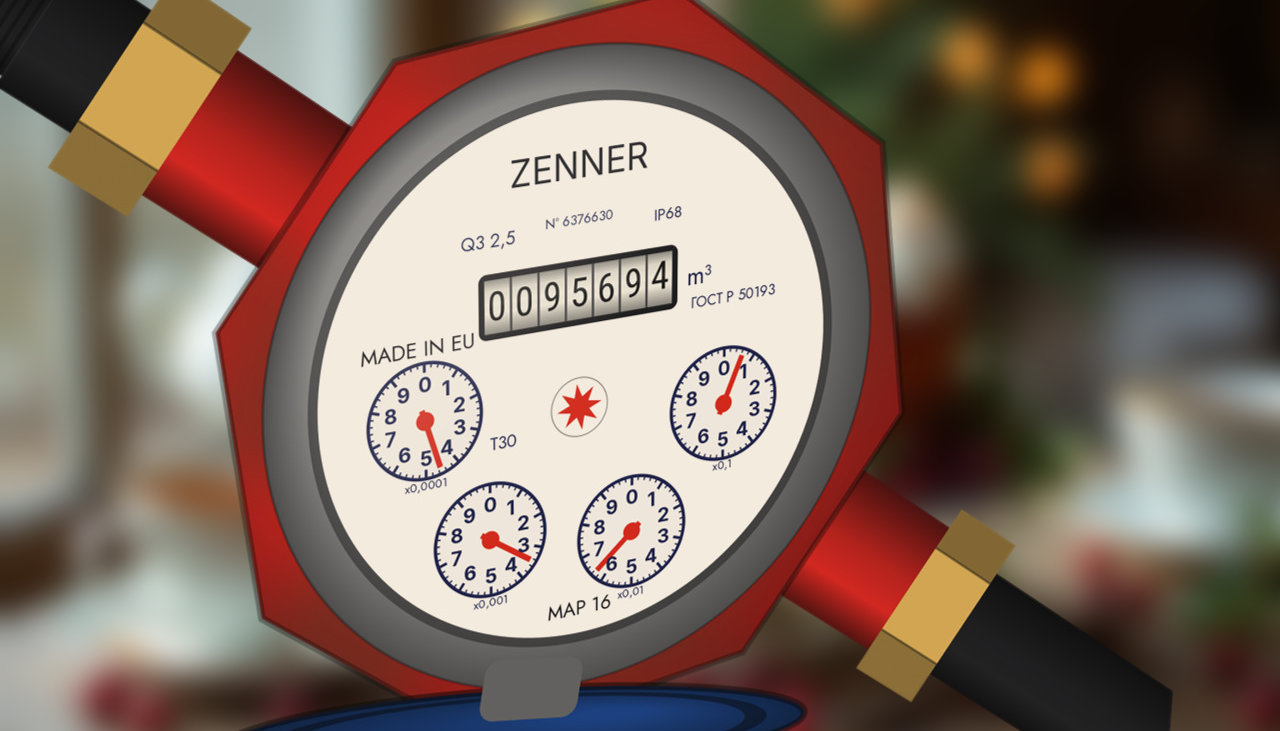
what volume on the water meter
95694.0634 m³
